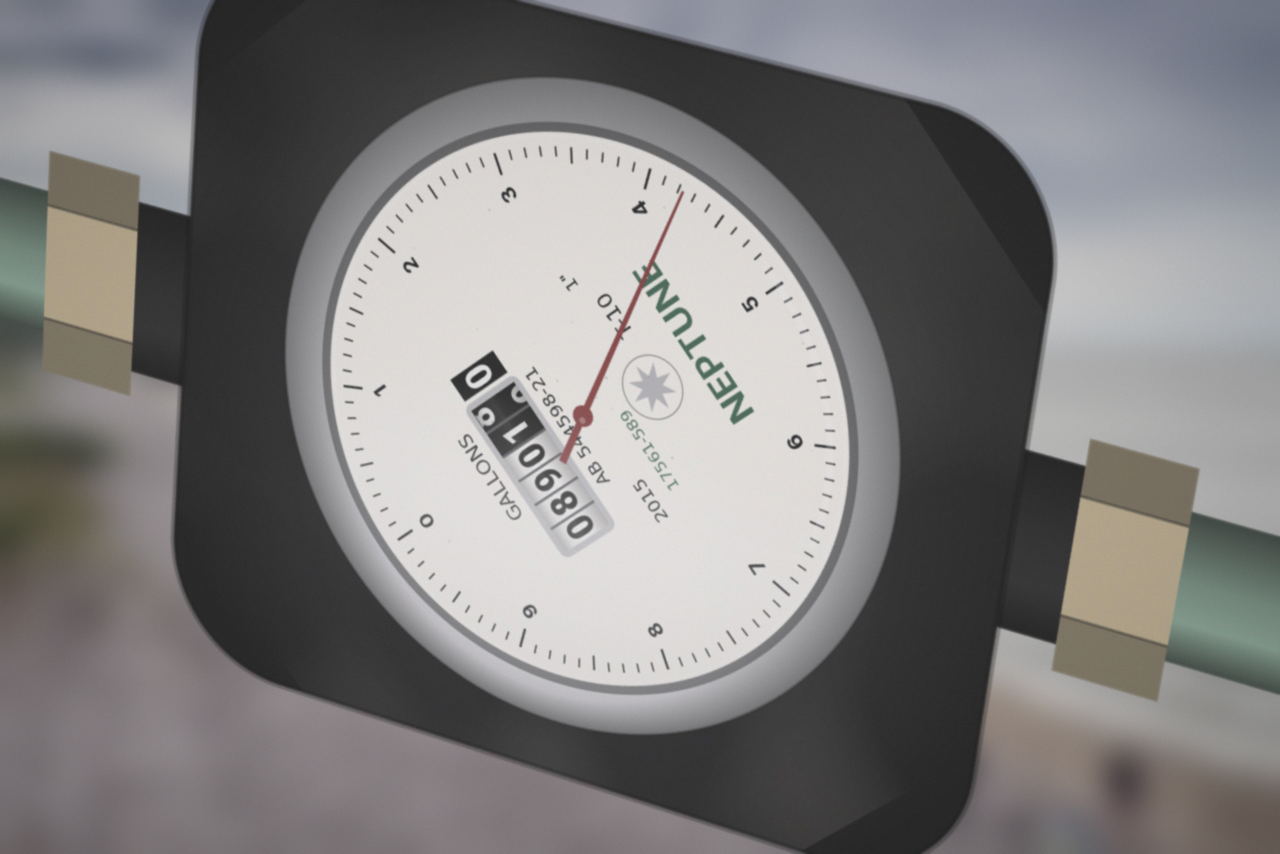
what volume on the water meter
890184.2 gal
